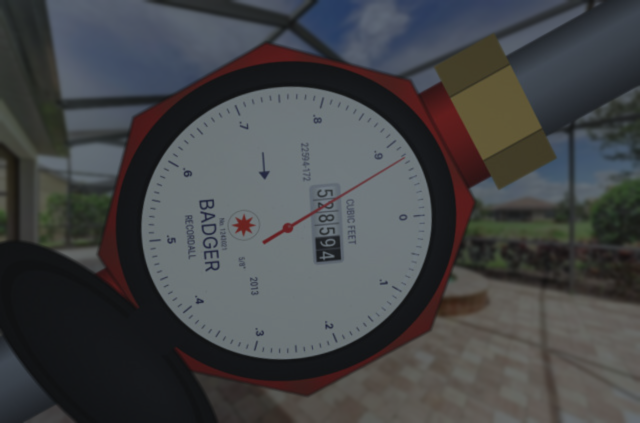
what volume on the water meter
528593.92 ft³
